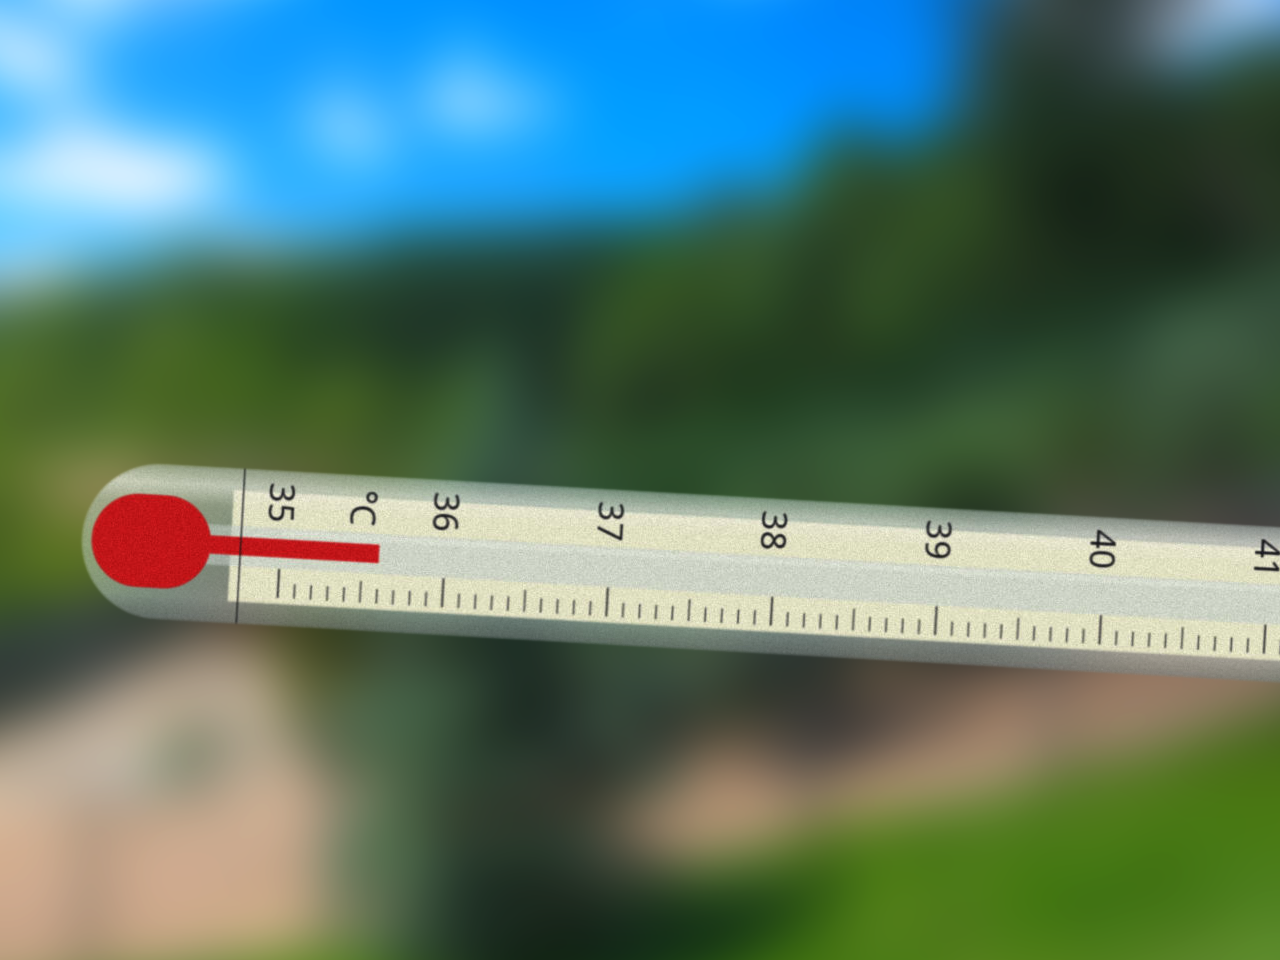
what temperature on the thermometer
35.6 °C
